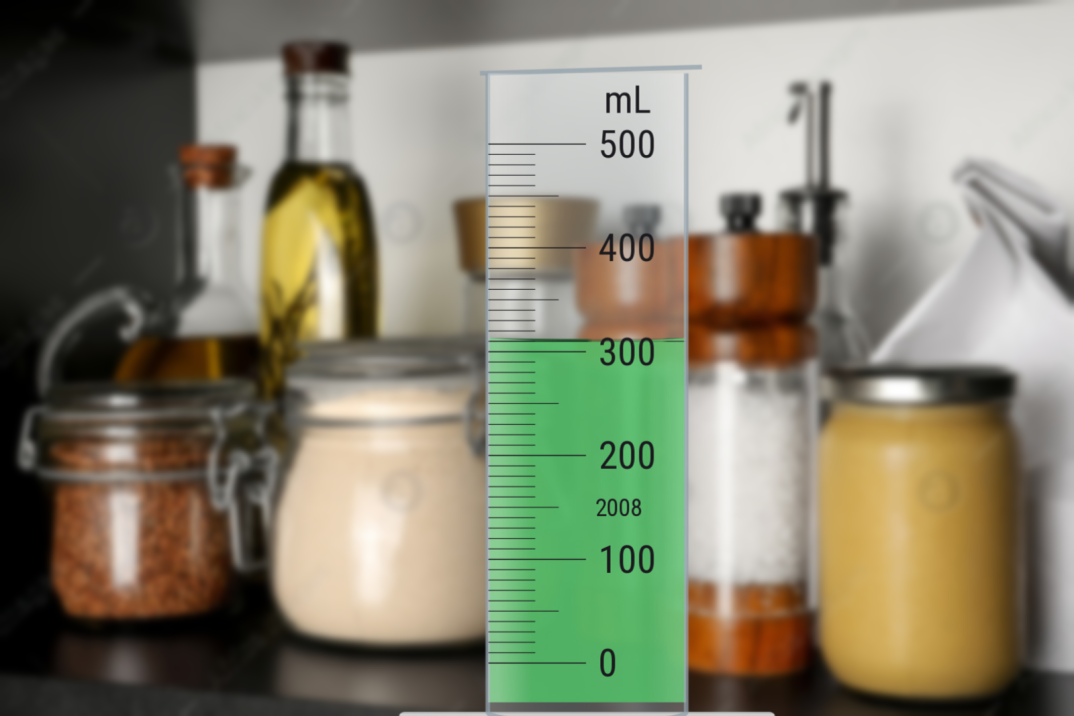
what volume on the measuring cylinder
310 mL
